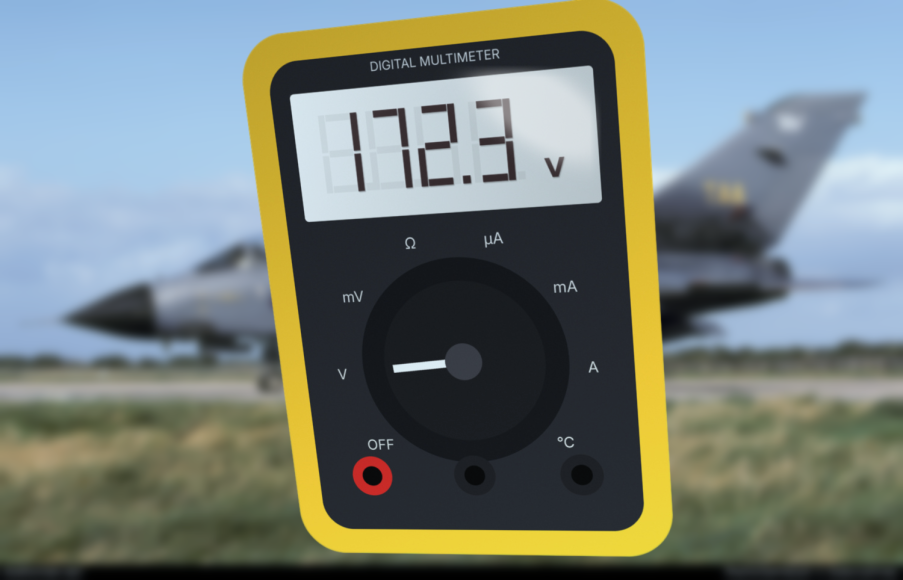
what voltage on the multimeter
172.3 V
